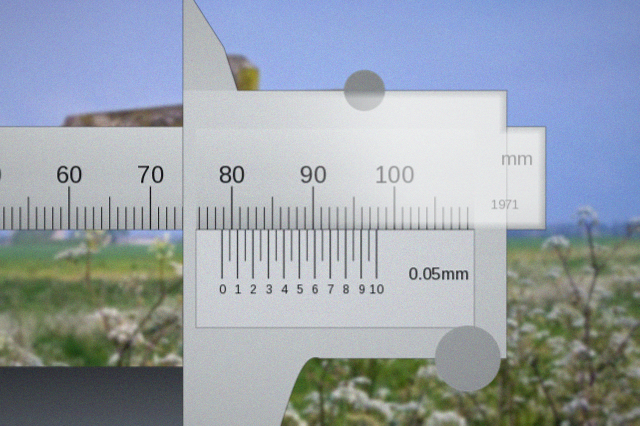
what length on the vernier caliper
78.8 mm
